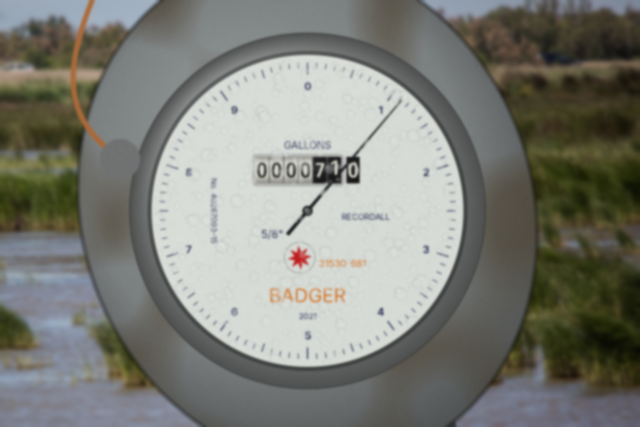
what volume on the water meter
711.1 gal
